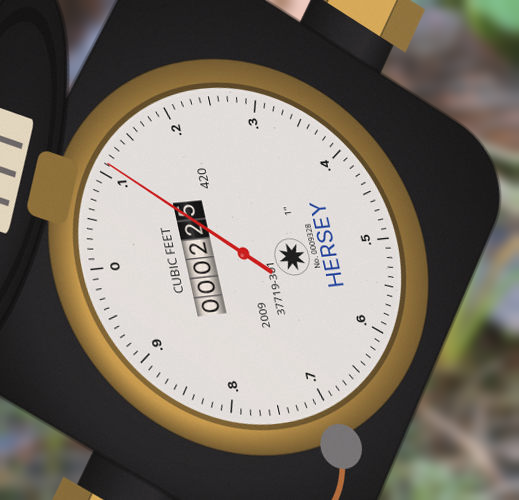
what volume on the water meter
225.11 ft³
